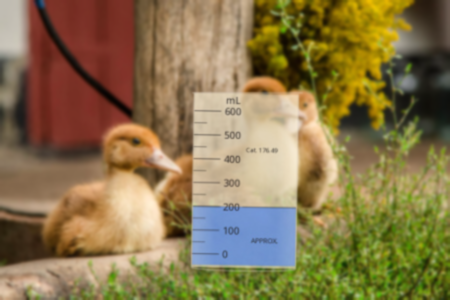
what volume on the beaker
200 mL
